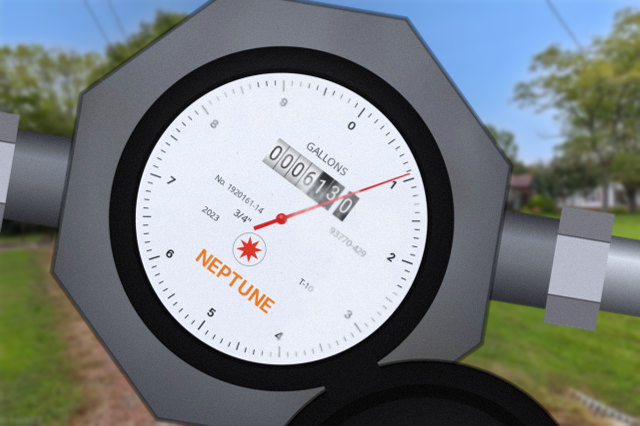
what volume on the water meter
6130.9 gal
